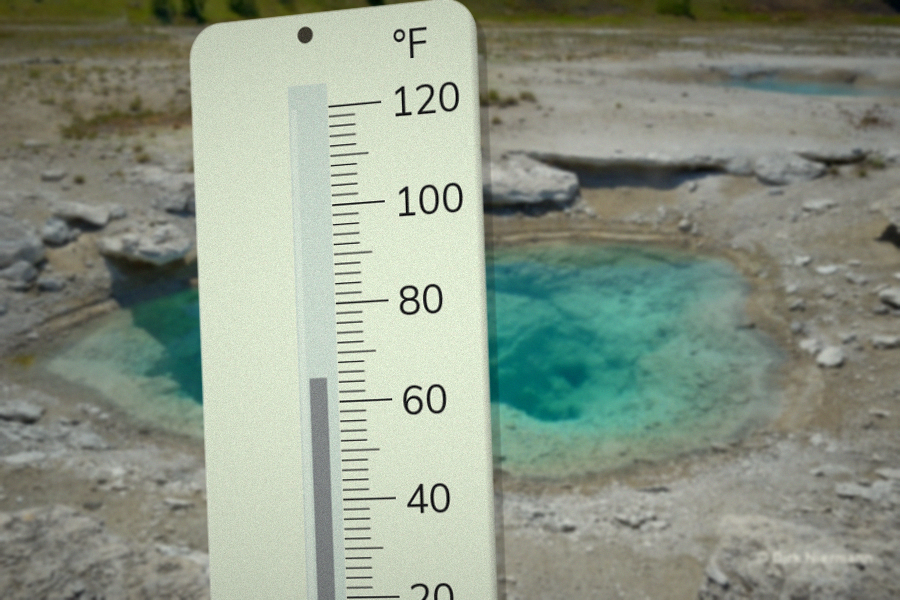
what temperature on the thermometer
65 °F
